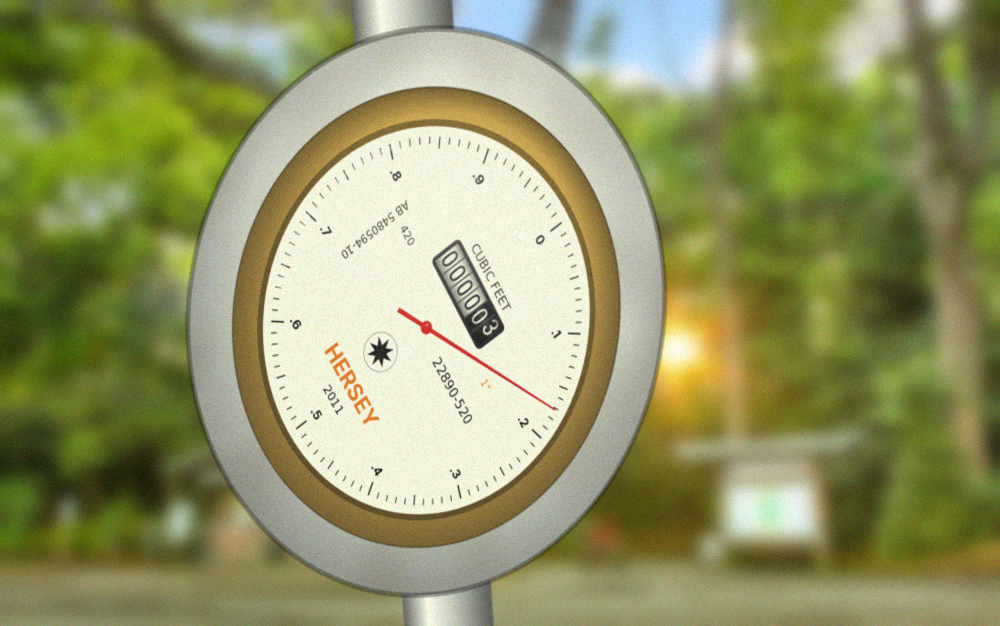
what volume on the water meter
3.17 ft³
